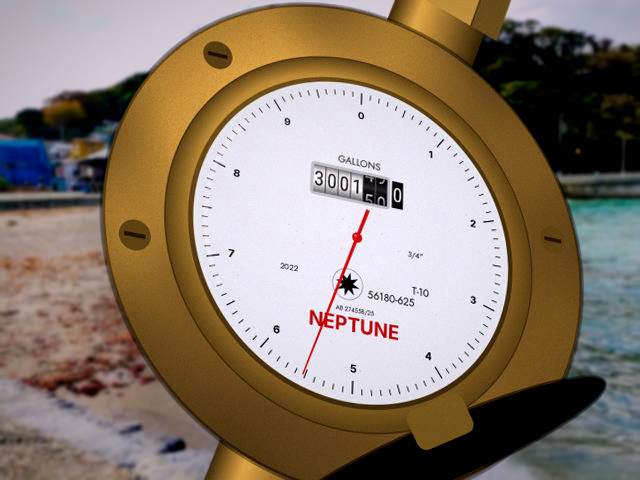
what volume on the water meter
3001495.5 gal
